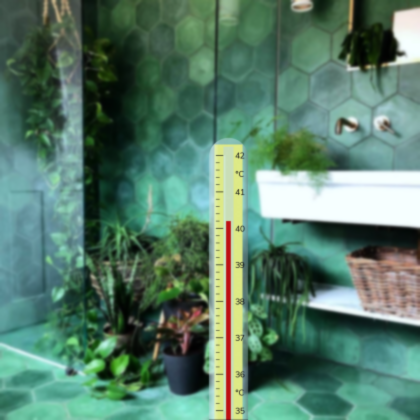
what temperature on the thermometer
40.2 °C
